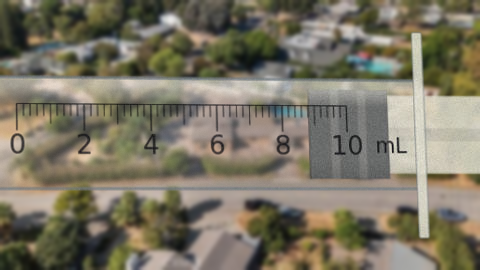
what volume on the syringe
8.8 mL
